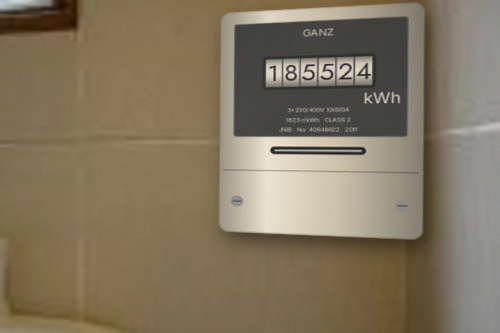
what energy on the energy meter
185524 kWh
